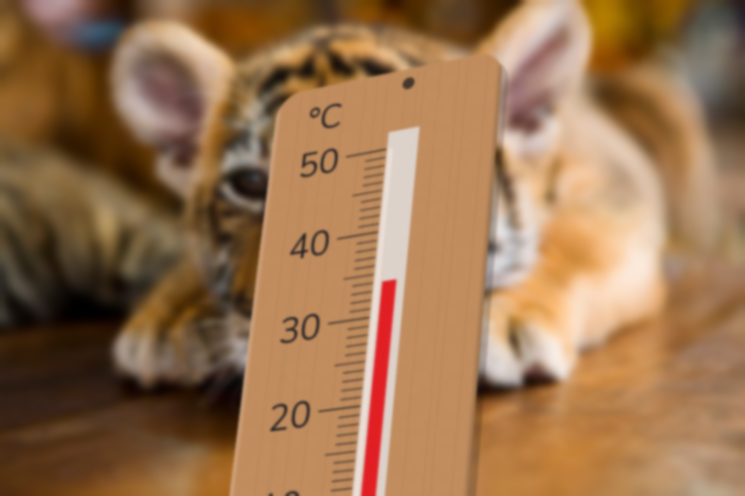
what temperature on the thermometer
34 °C
